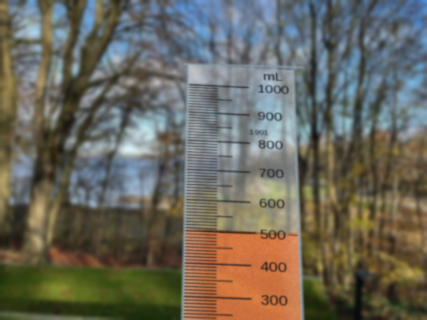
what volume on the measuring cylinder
500 mL
